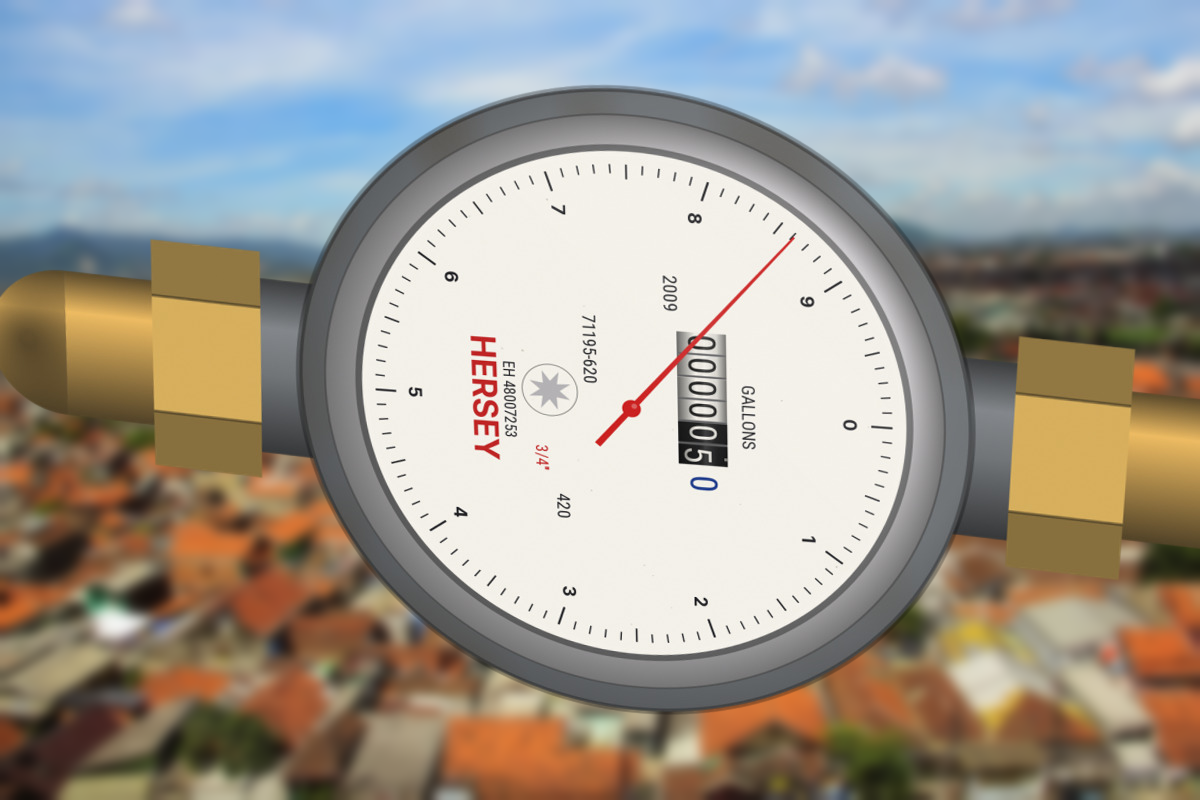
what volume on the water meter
48.6 gal
